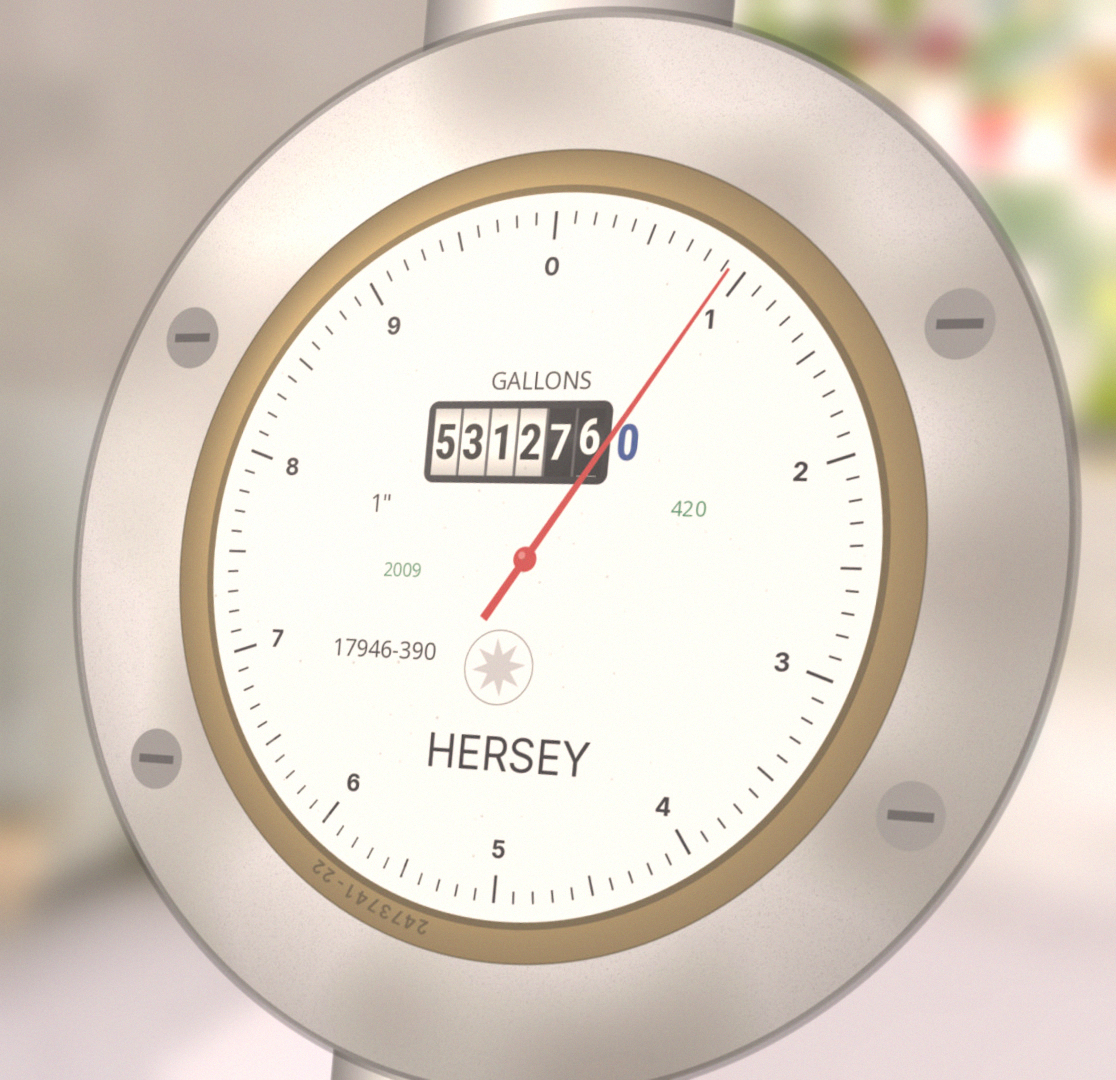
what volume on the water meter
5312760.9 gal
